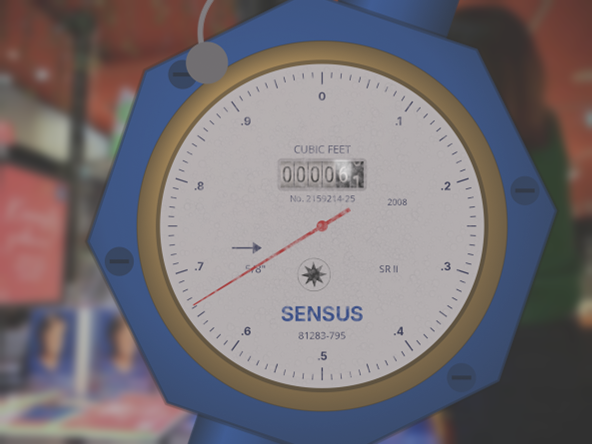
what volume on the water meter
60.66 ft³
